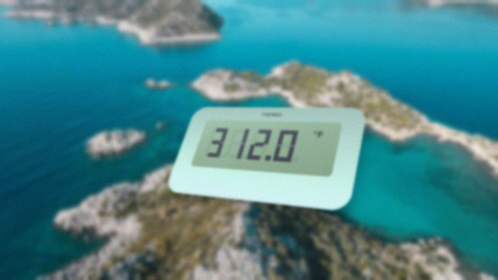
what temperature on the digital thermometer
312.0 °F
